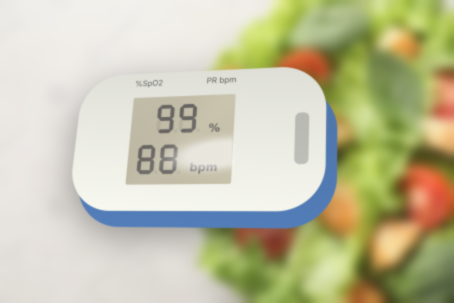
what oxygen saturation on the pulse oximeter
99 %
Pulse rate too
88 bpm
